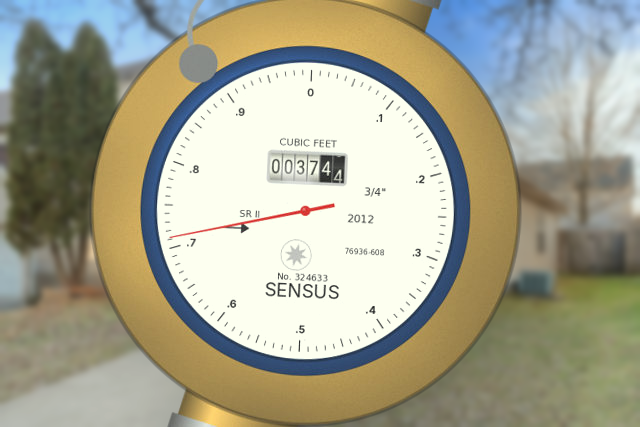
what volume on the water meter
3743.71 ft³
